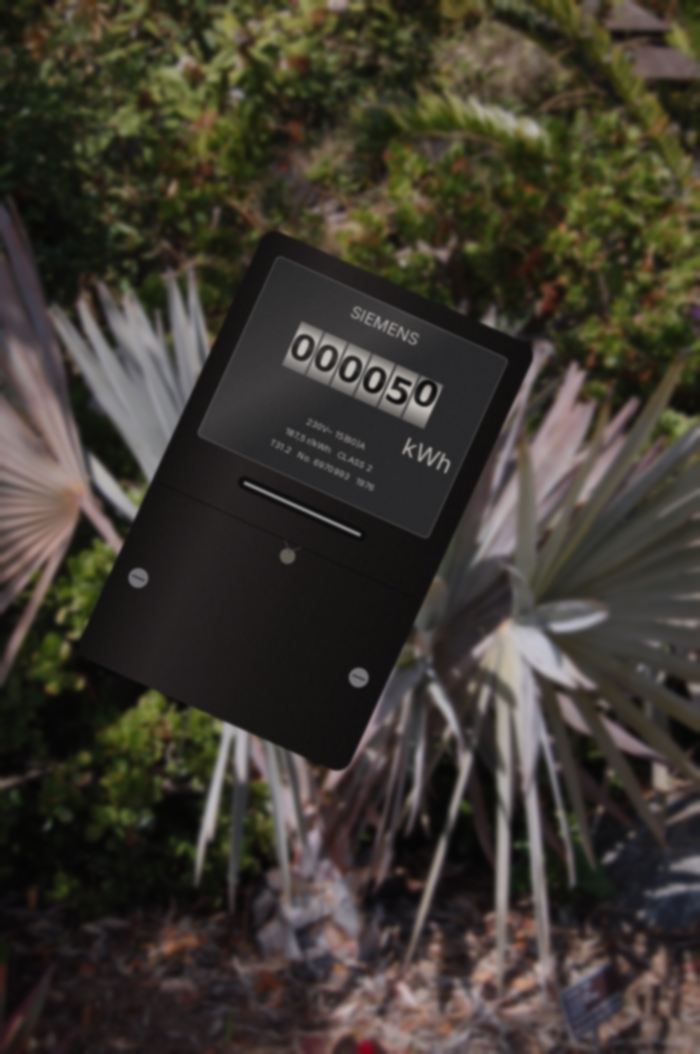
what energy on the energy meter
50 kWh
